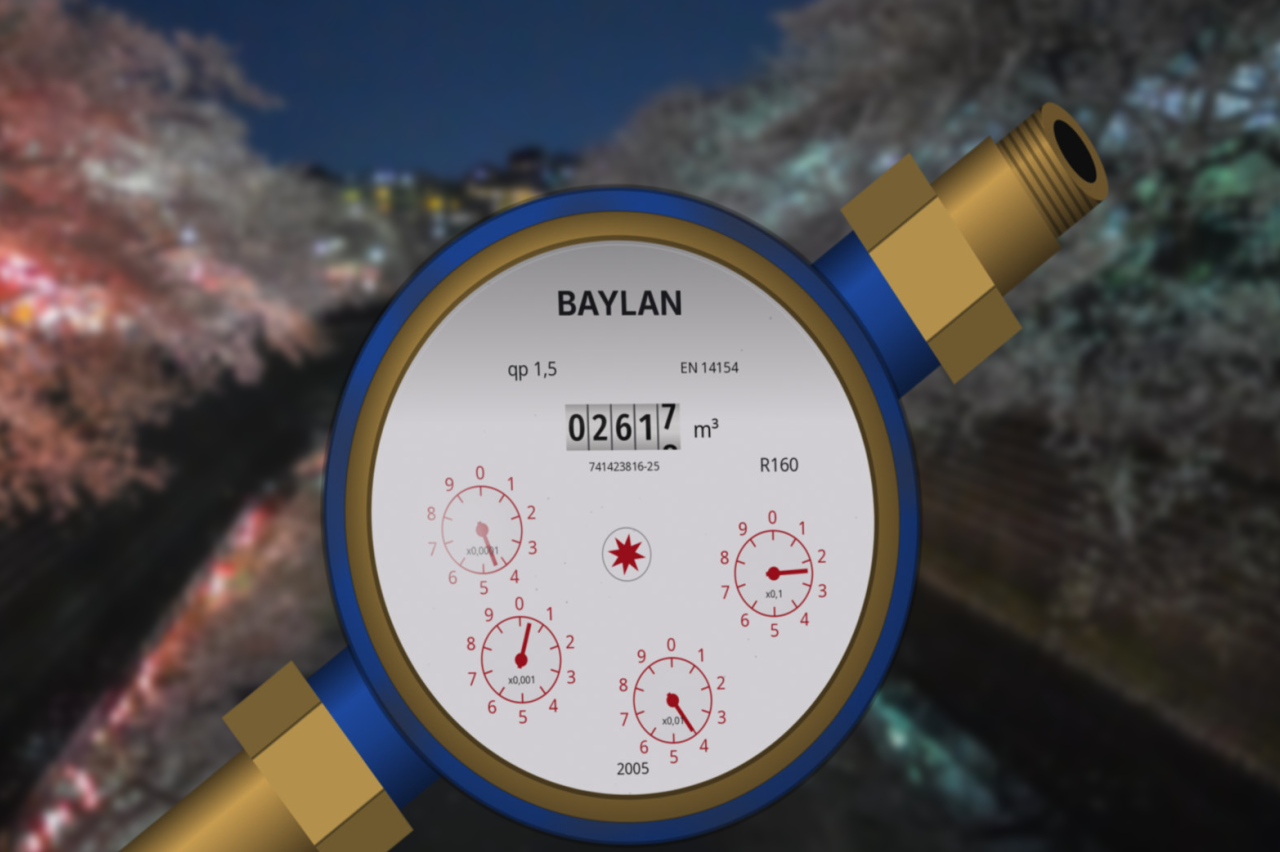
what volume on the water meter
2617.2404 m³
